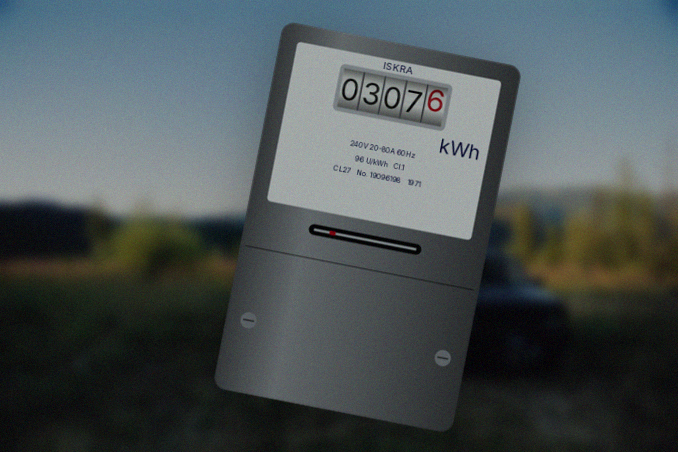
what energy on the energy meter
307.6 kWh
